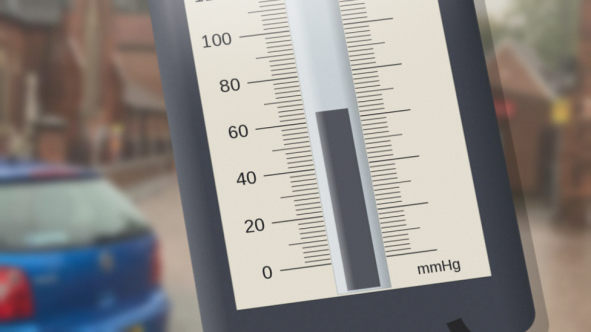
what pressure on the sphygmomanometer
64 mmHg
